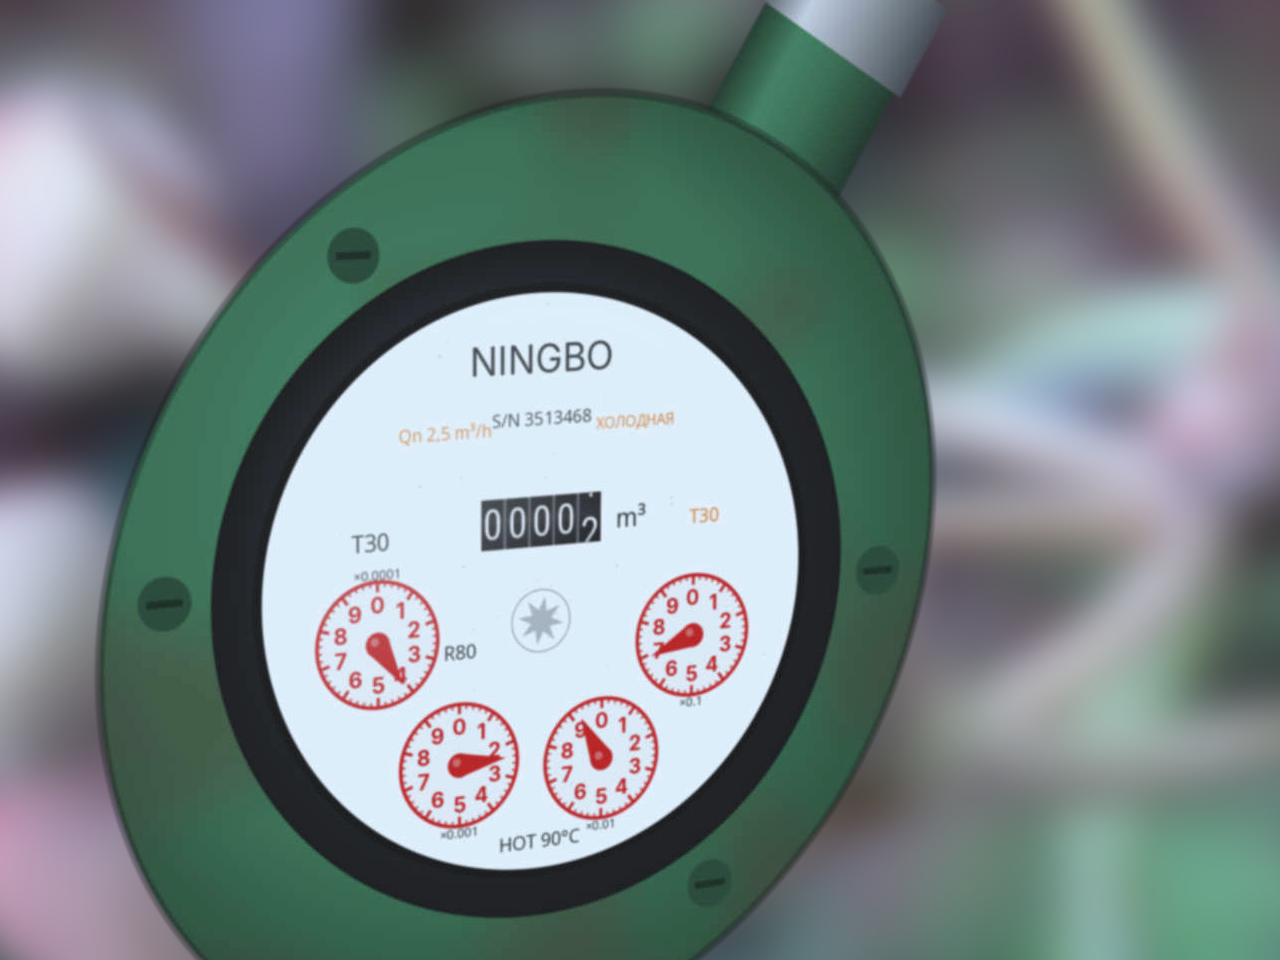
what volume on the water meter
1.6924 m³
